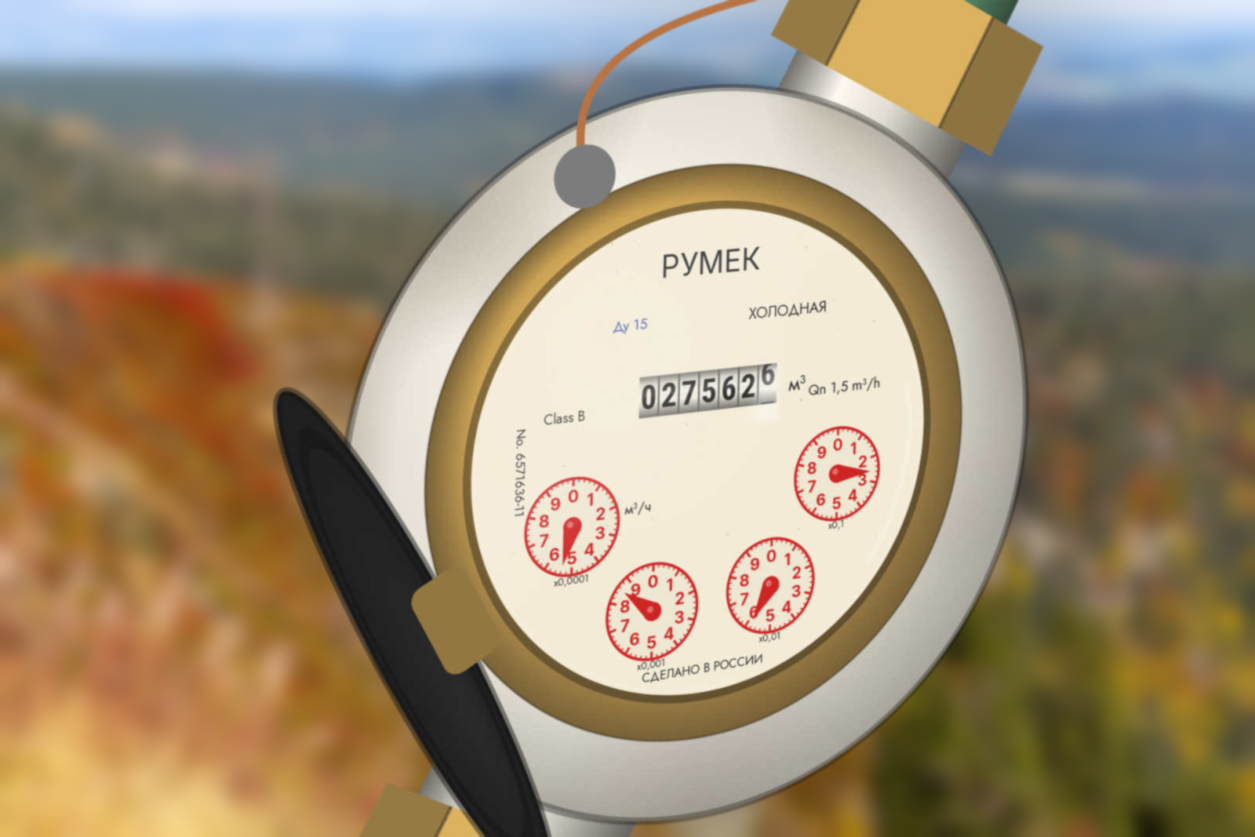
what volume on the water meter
275626.2585 m³
